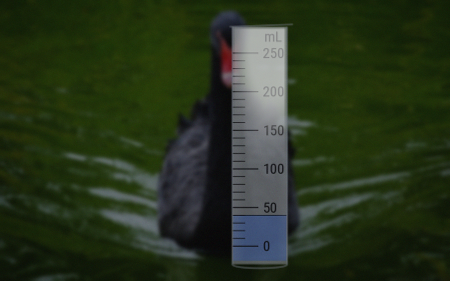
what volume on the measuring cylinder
40 mL
